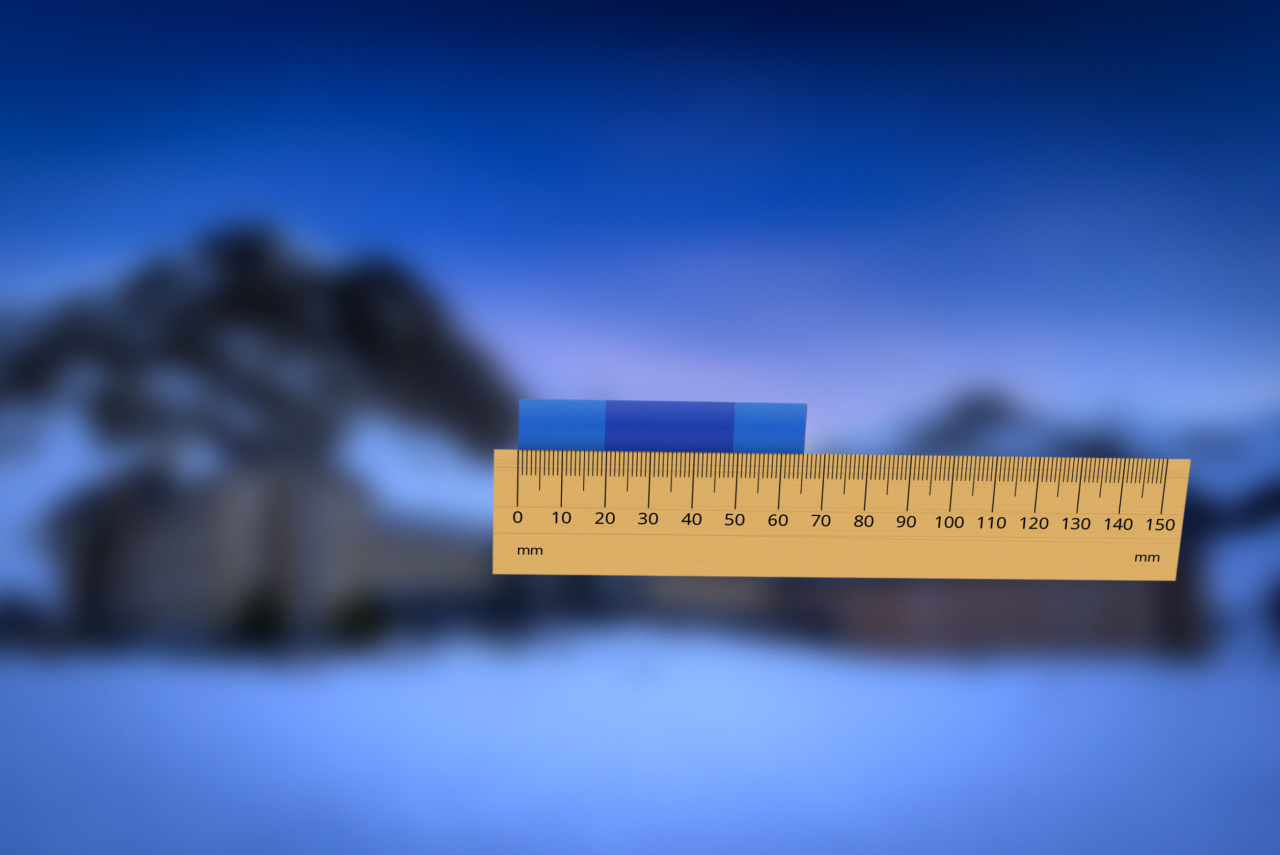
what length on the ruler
65 mm
